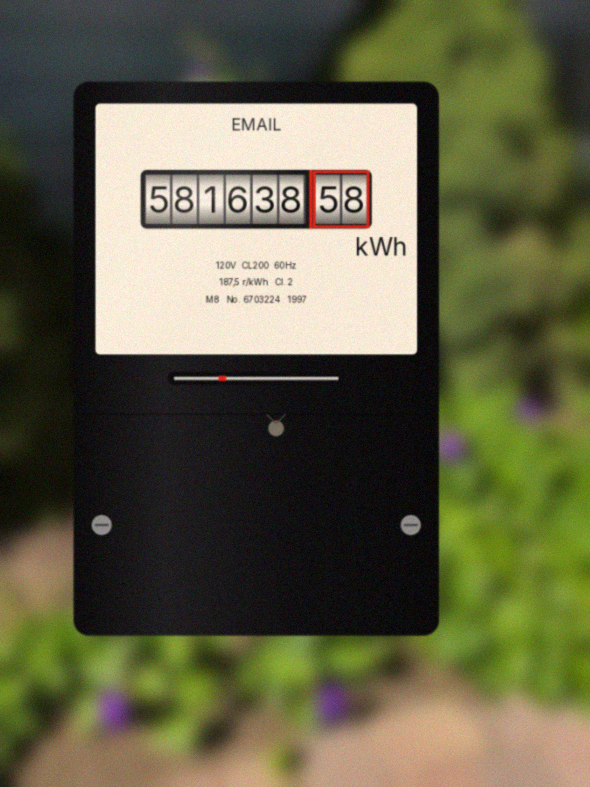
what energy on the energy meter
581638.58 kWh
